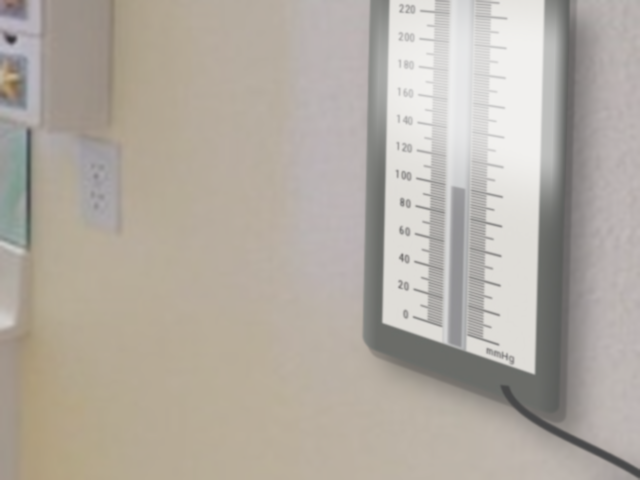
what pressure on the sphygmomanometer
100 mmHg
